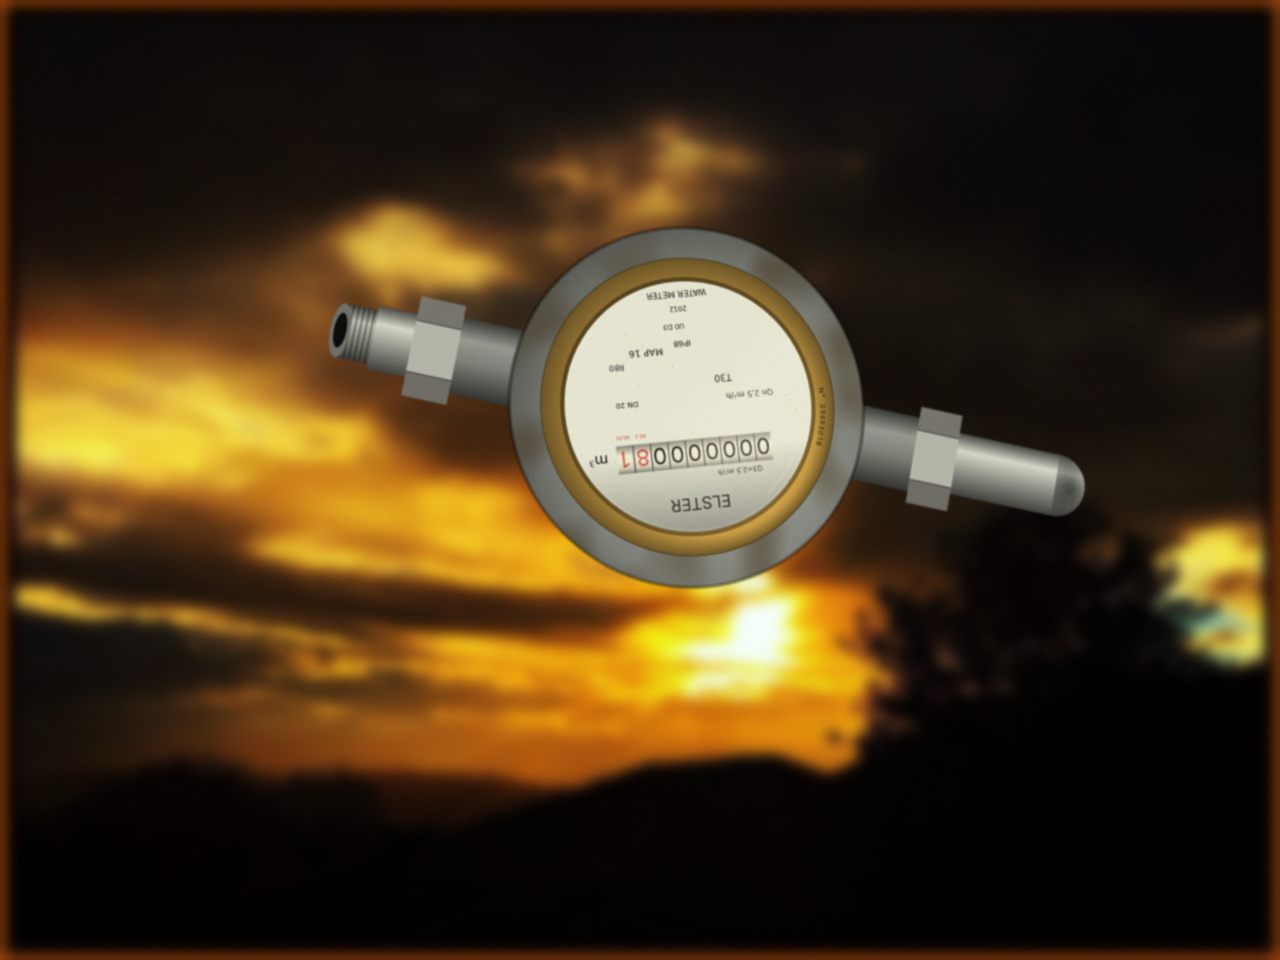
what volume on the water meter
0.81 m³
